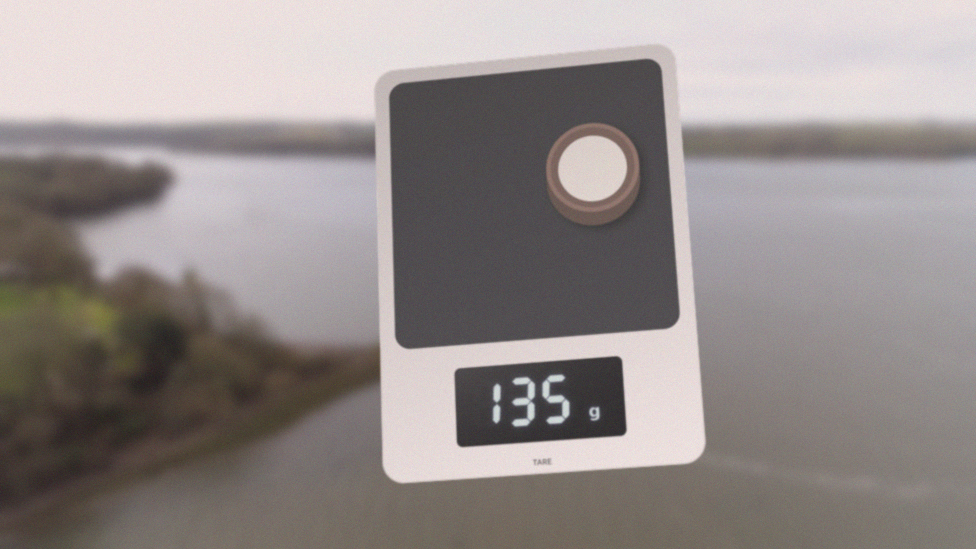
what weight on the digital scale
135 g
